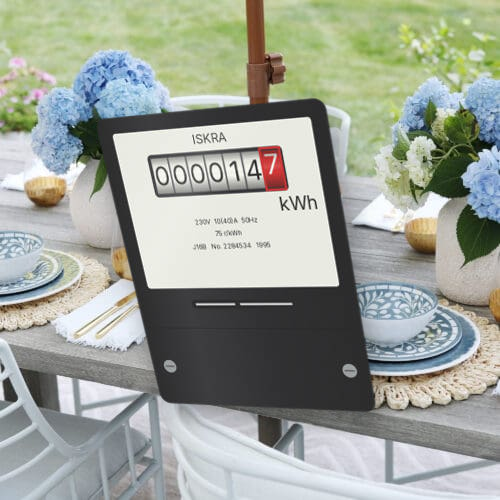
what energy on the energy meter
14.7 kWh
